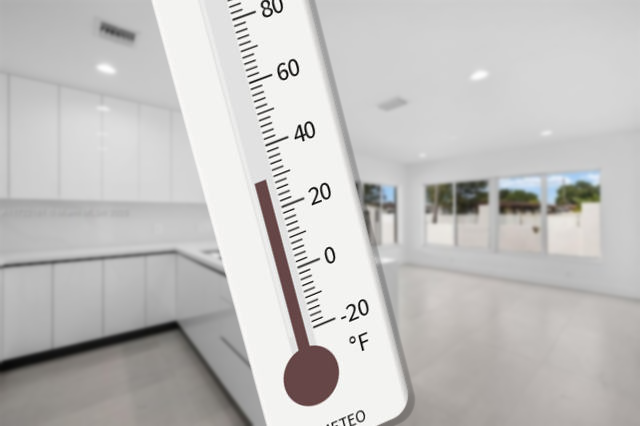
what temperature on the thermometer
30 °F
